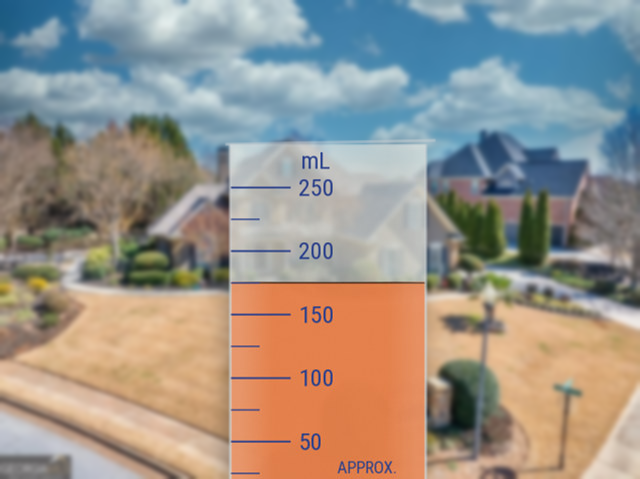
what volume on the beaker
175 mL
